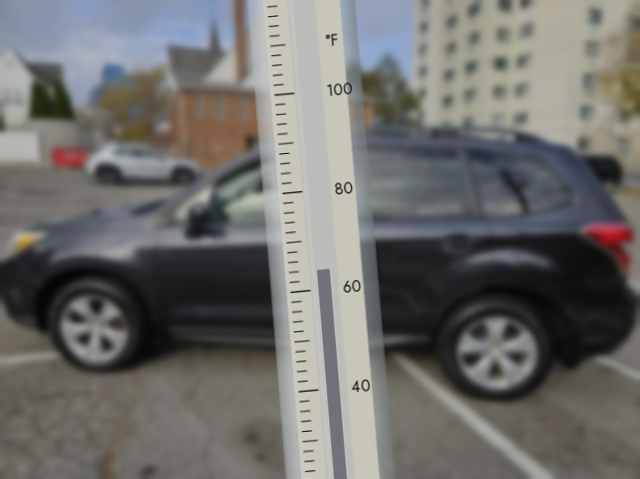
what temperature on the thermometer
64 °F
